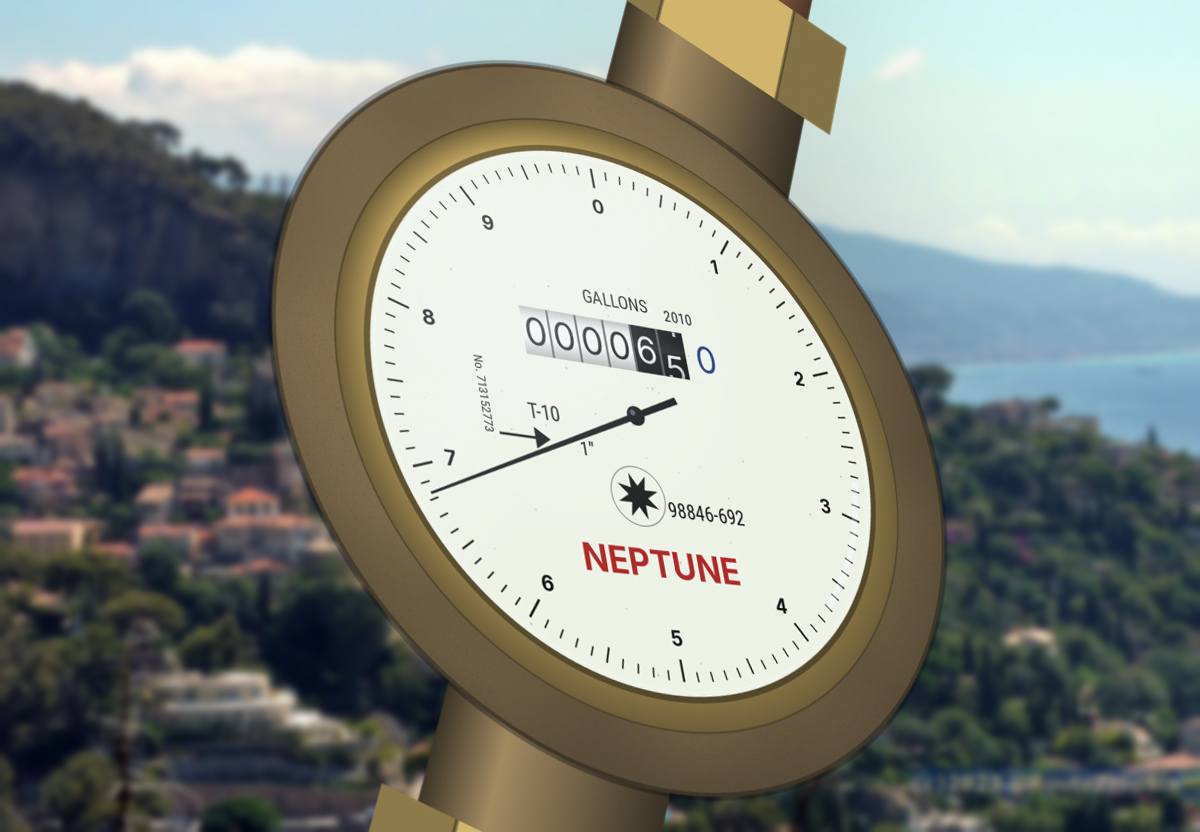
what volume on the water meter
646.8 gal
